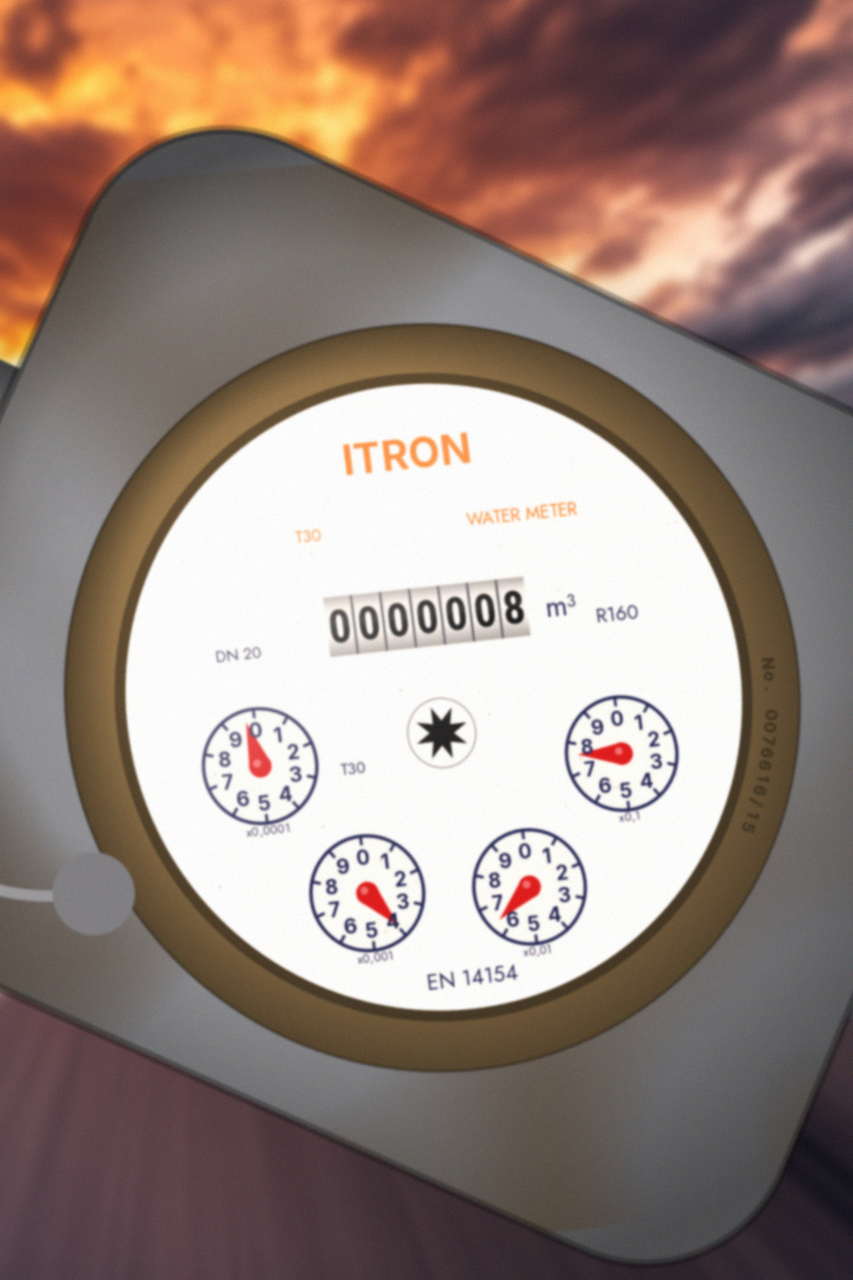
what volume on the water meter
8.7639 m³
